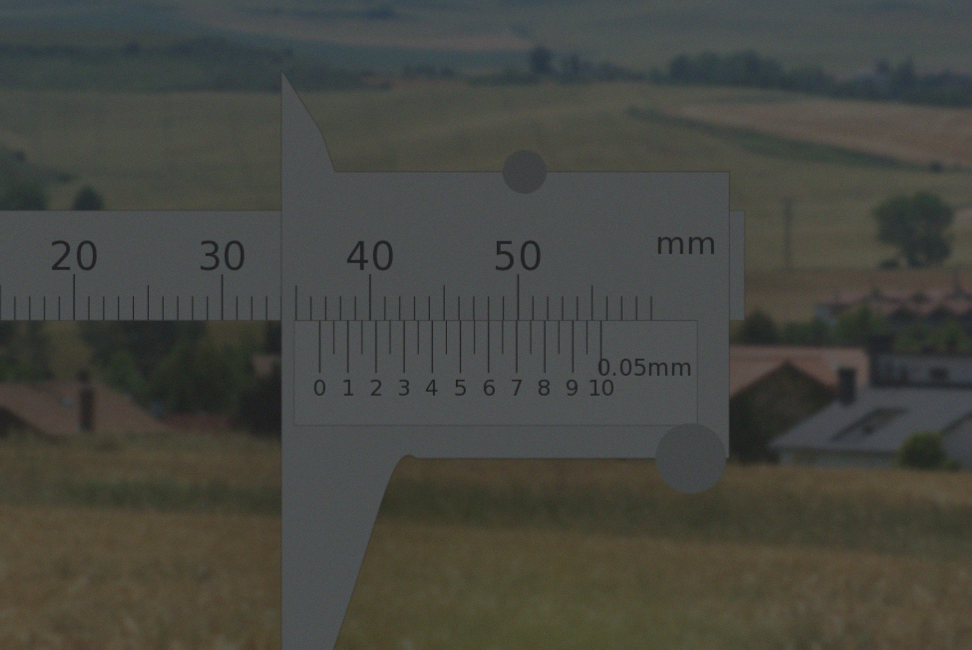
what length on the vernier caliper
36.6 mm
